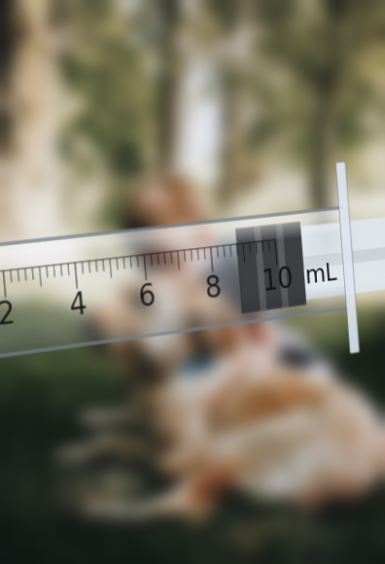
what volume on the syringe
8.8 mL
